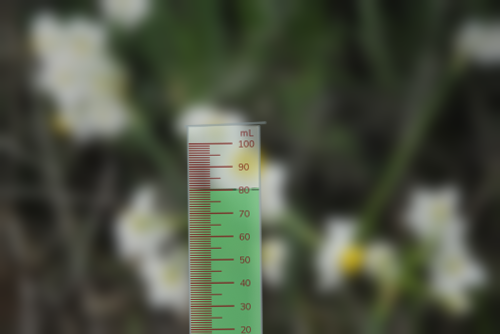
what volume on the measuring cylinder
80 mL
